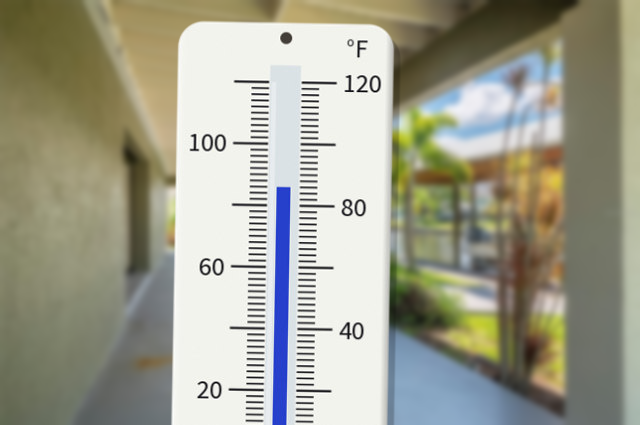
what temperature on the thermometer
86 °F
